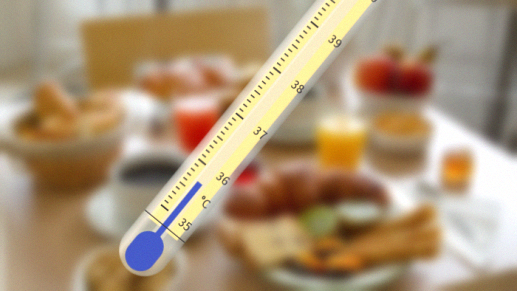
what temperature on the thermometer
35.7 °C
